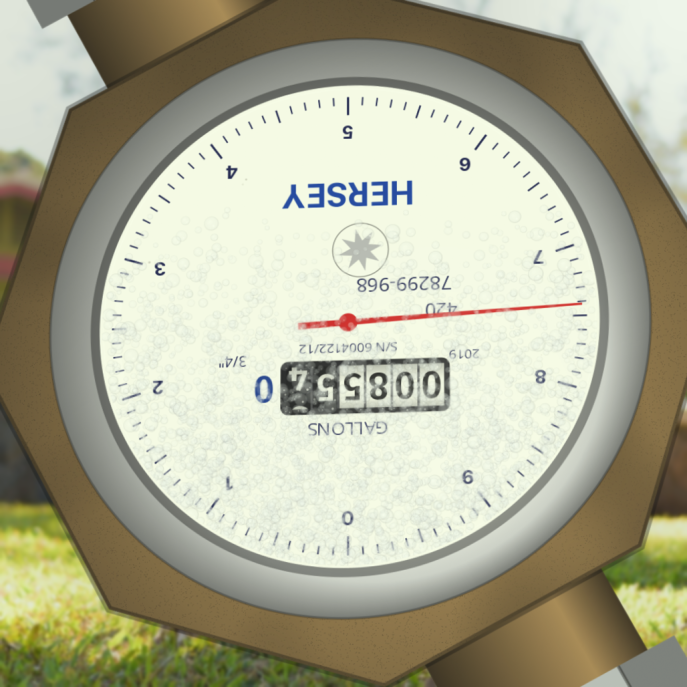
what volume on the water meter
85537.4 gal
